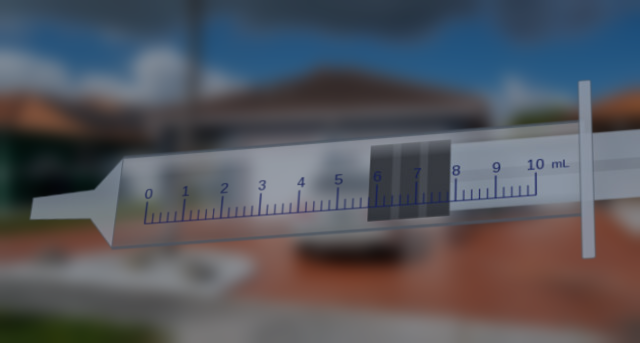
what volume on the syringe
5.8 mL
